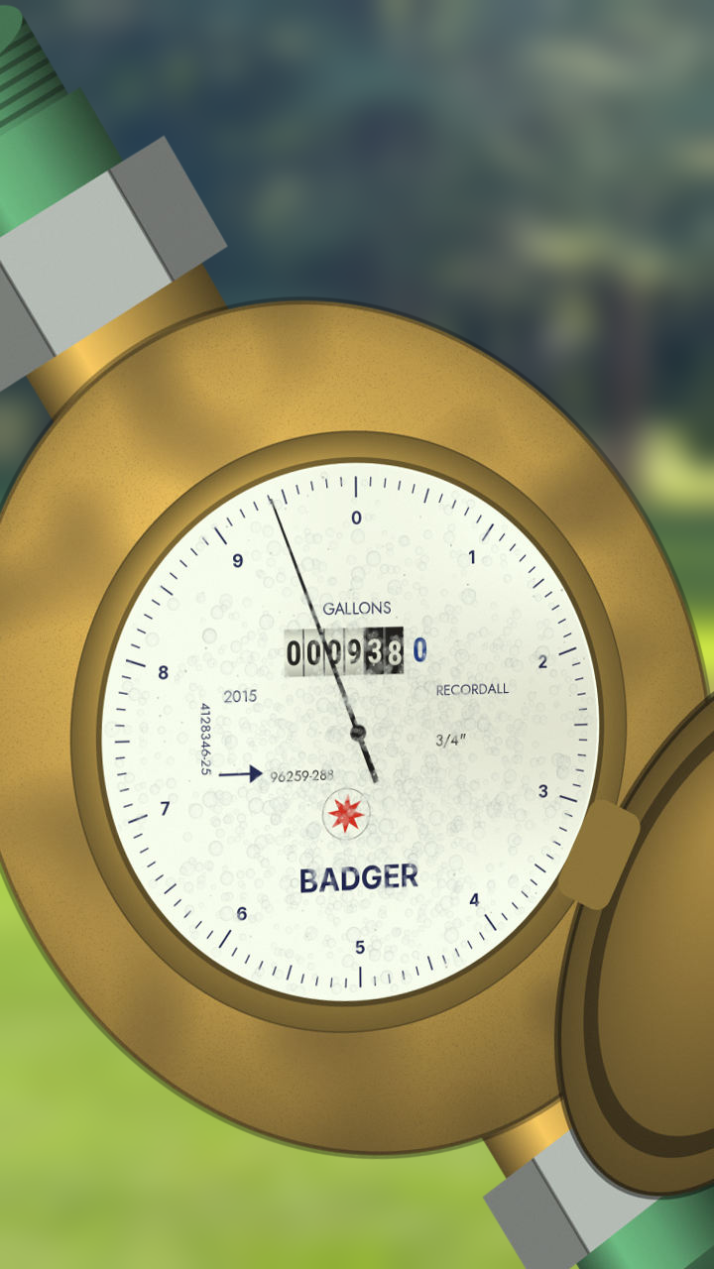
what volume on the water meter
9379.4 gal
